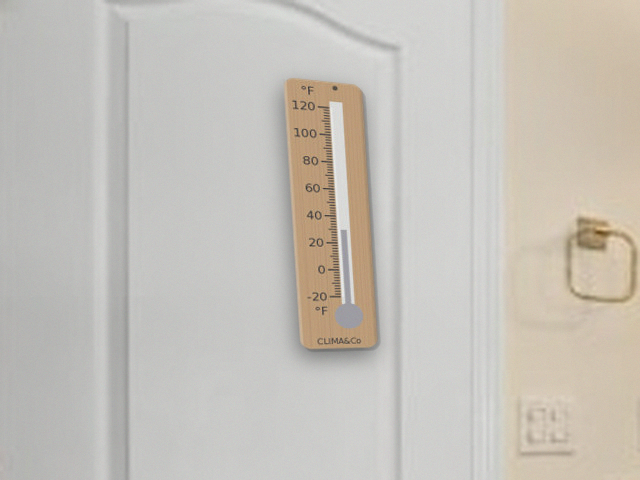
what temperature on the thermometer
30 °F
